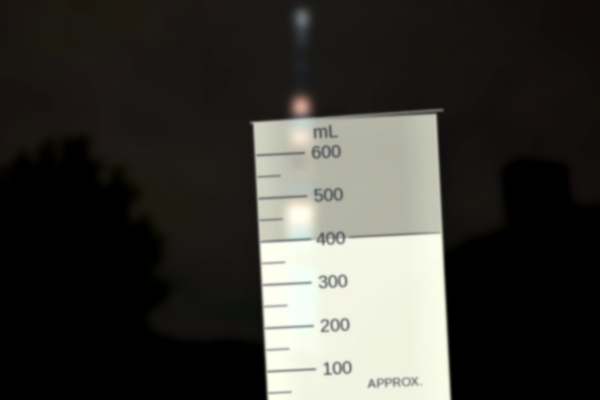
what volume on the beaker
400 mL
